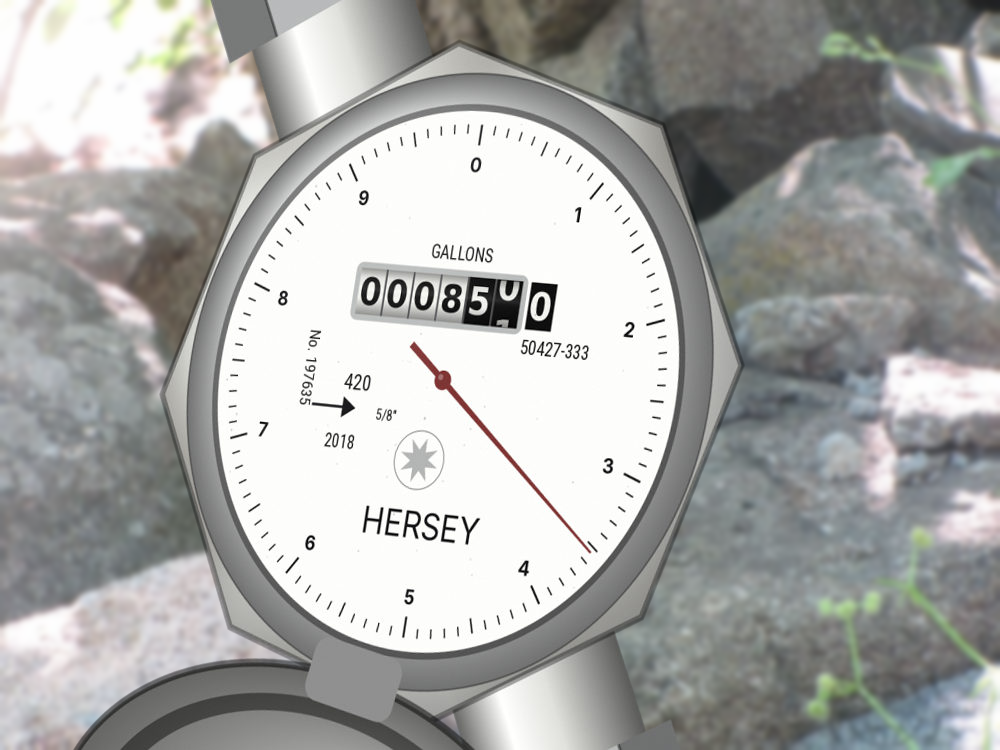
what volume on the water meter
8503.5 gal
